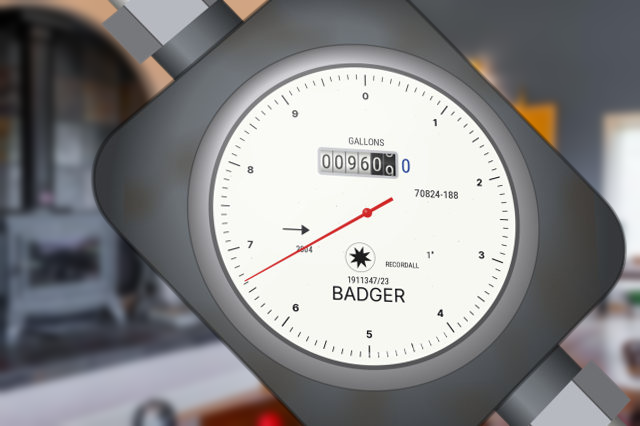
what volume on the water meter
96086.6 gal
